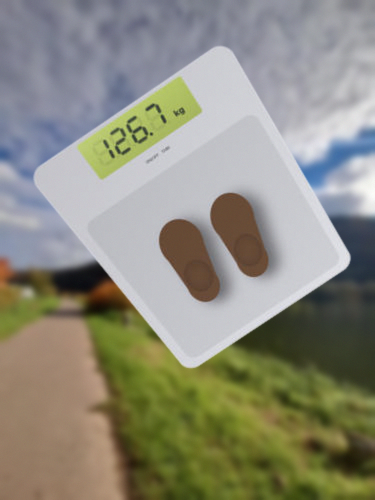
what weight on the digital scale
126.7 kg
